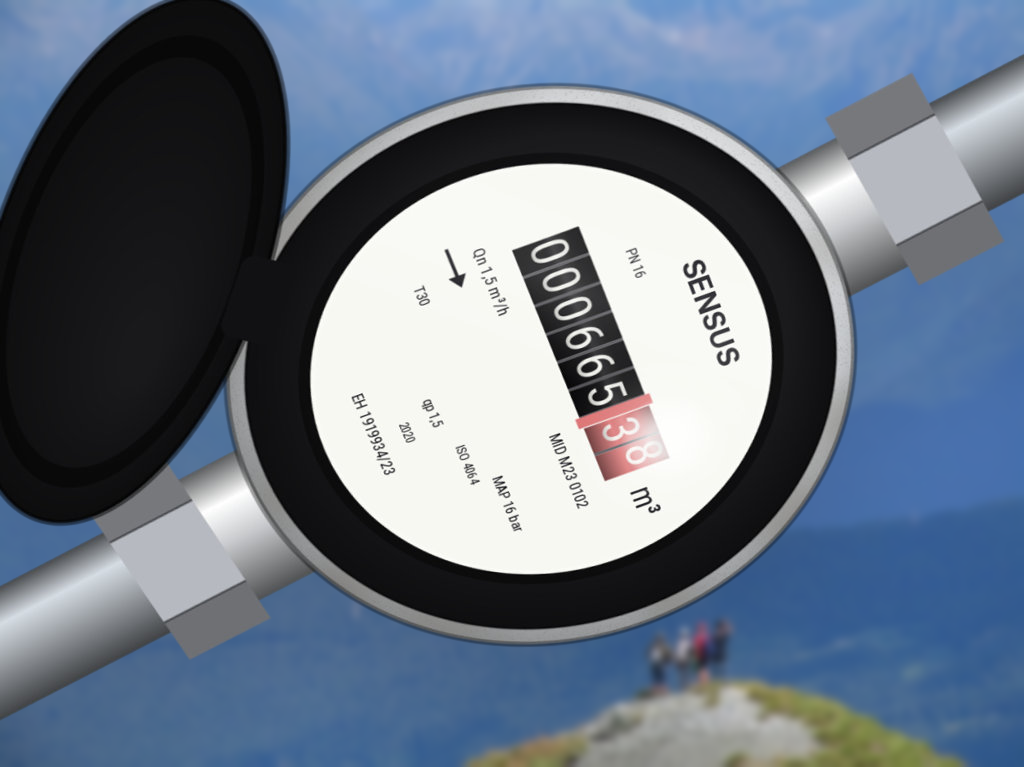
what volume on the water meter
665.38 m³
